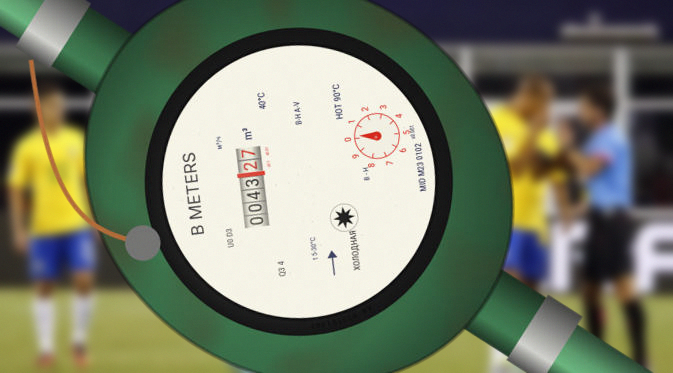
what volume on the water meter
43.270 m³
